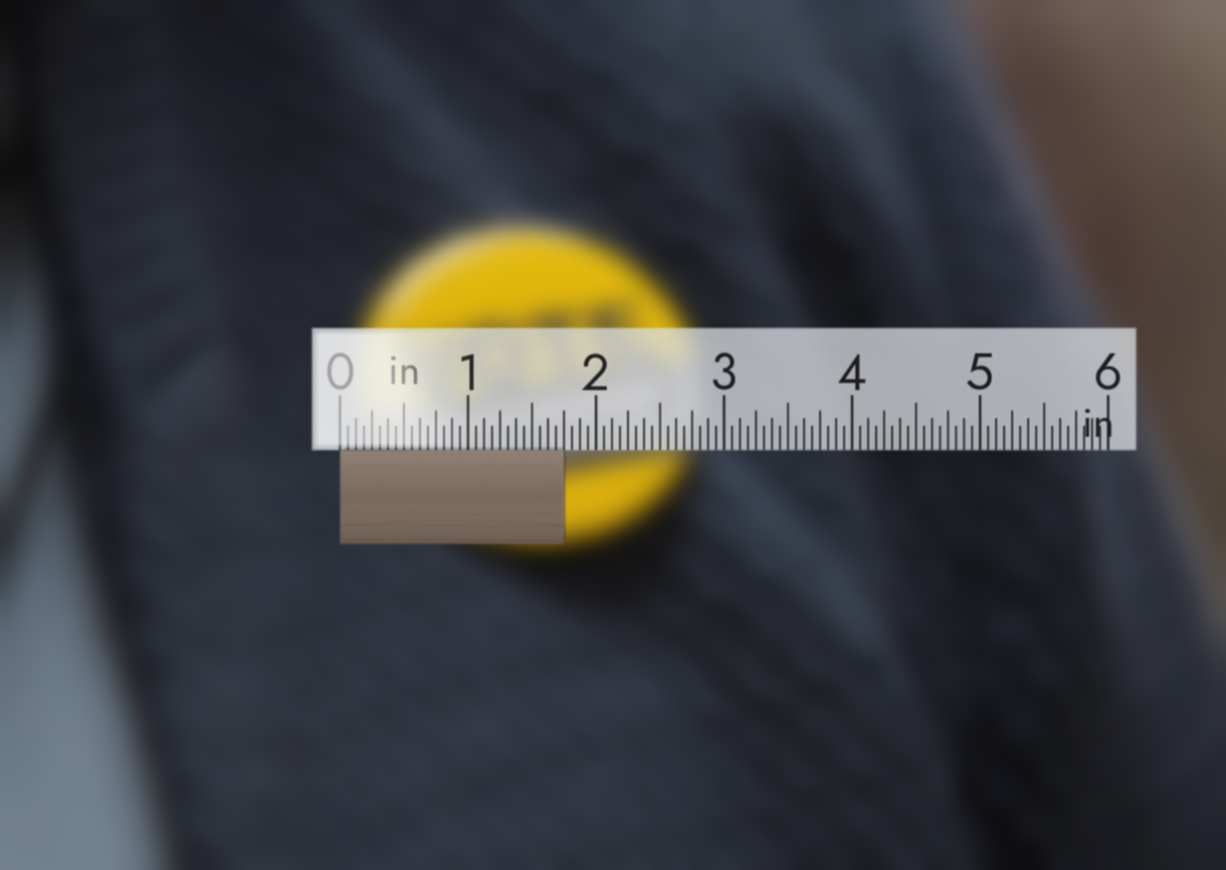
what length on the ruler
1.75 in
